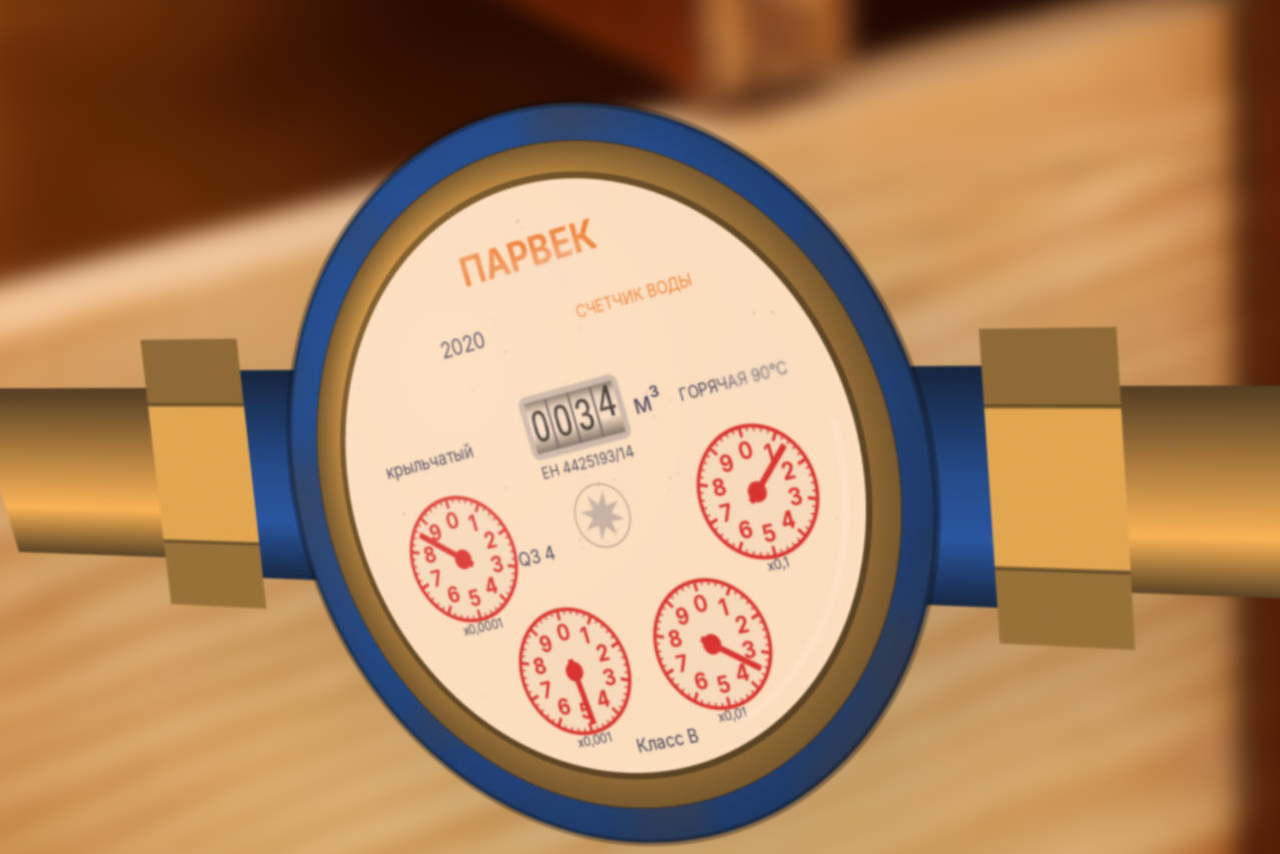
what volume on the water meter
34.1348 m³
